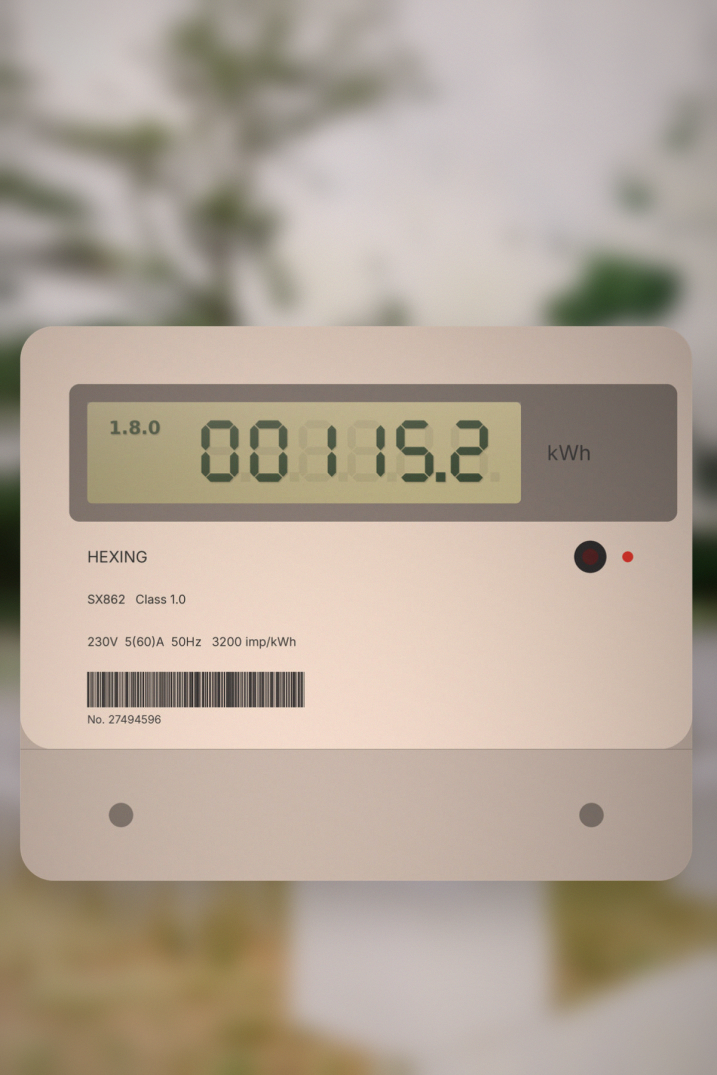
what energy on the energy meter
115.2 kWh
